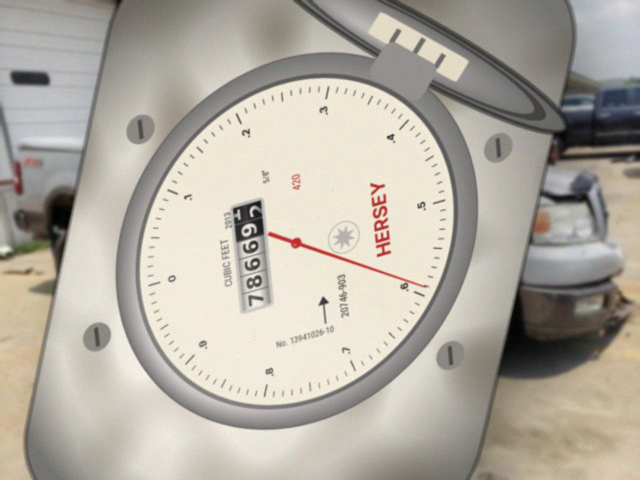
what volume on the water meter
786691.59 ft³
